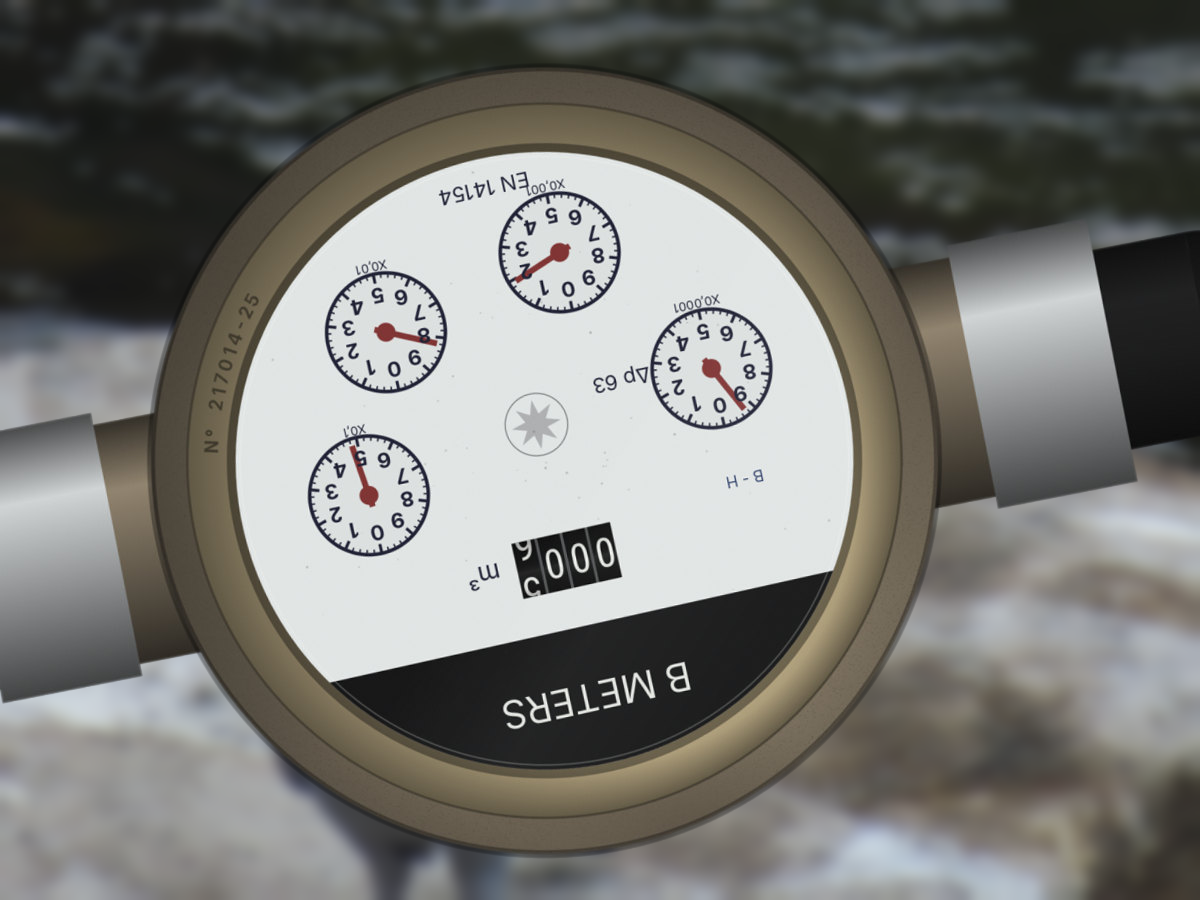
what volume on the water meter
5.4819 m³
